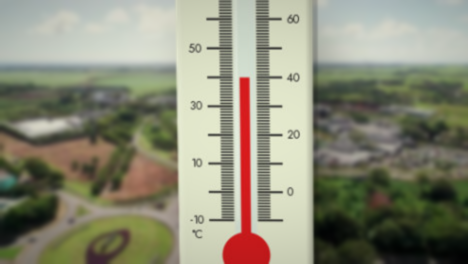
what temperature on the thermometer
40 °C
